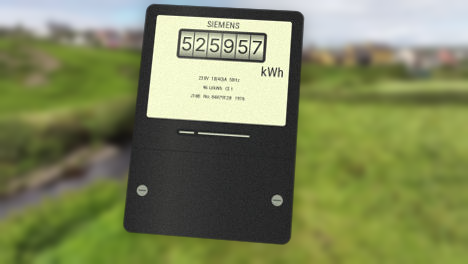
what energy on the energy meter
525957 kWh
